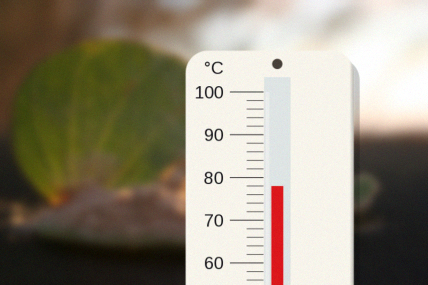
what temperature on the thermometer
78 °C
